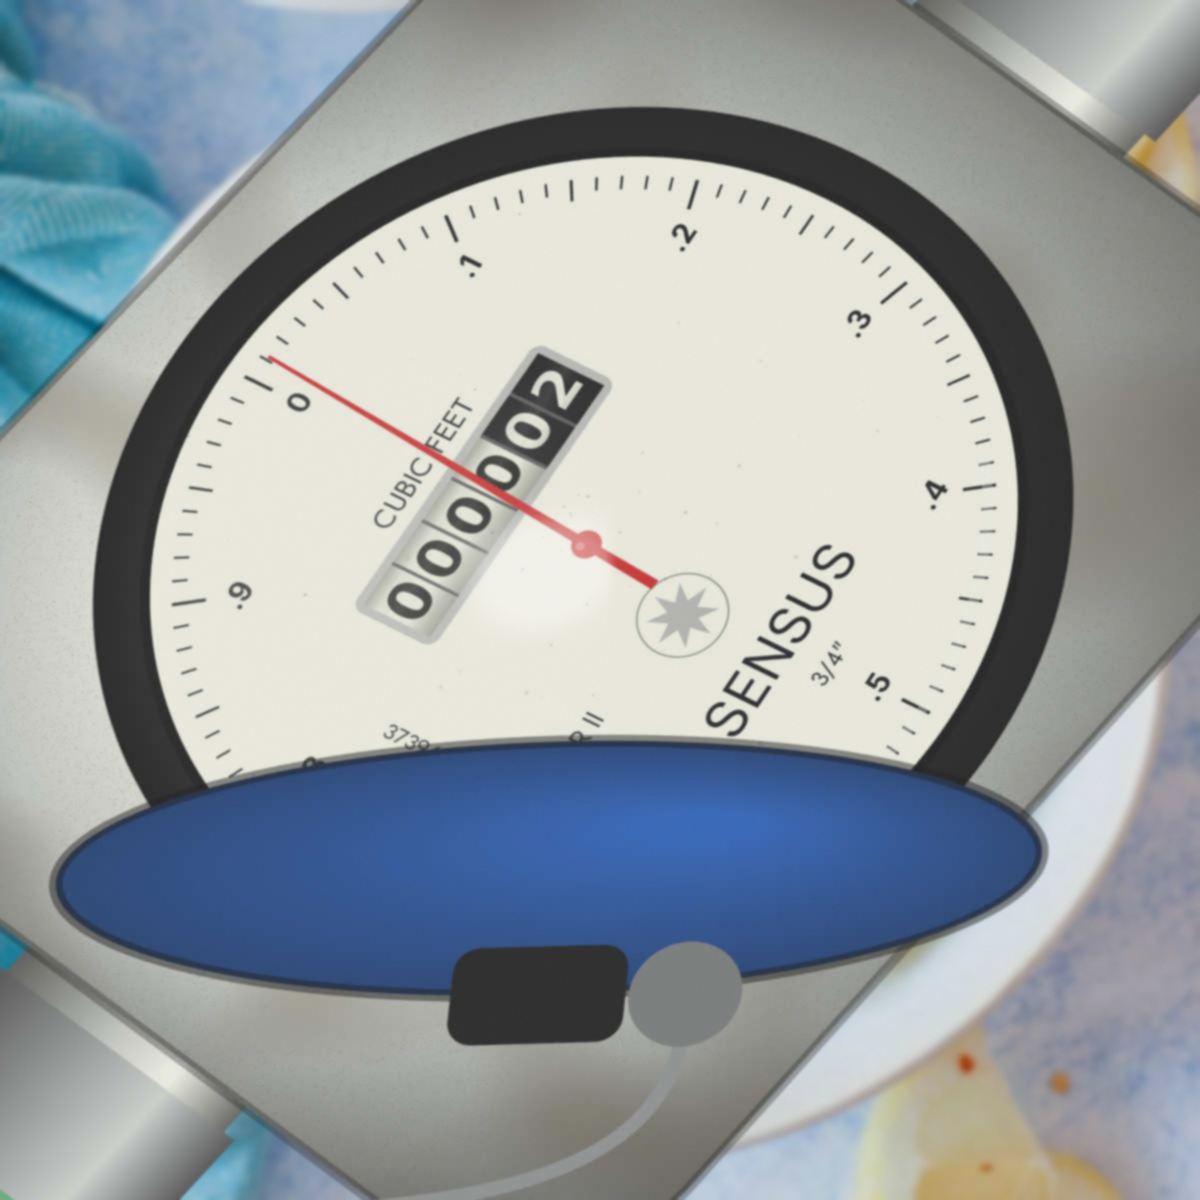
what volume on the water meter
2.01 ft³
